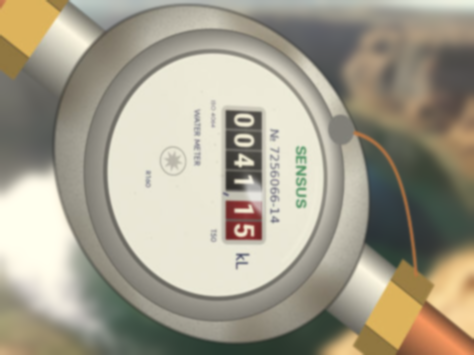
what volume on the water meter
41.15 kL
